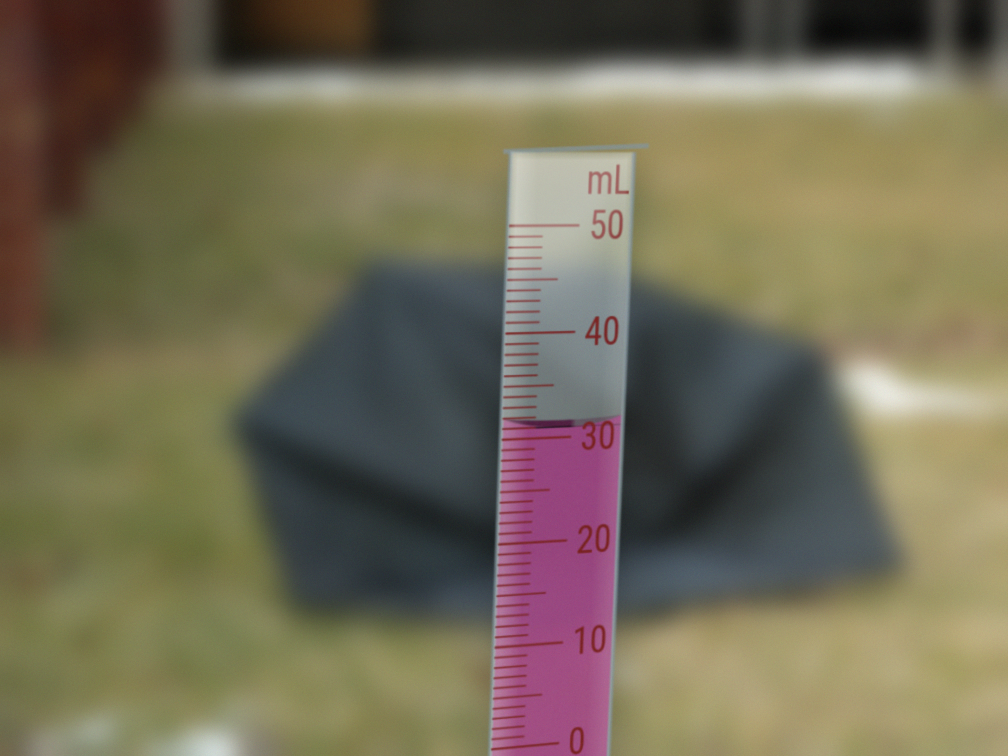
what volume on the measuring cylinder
31 mL
